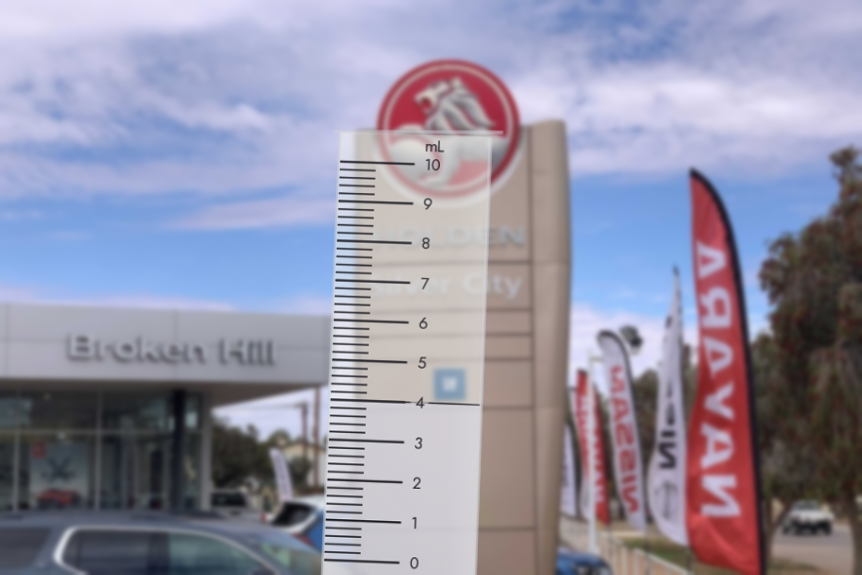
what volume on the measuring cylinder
4 mL
